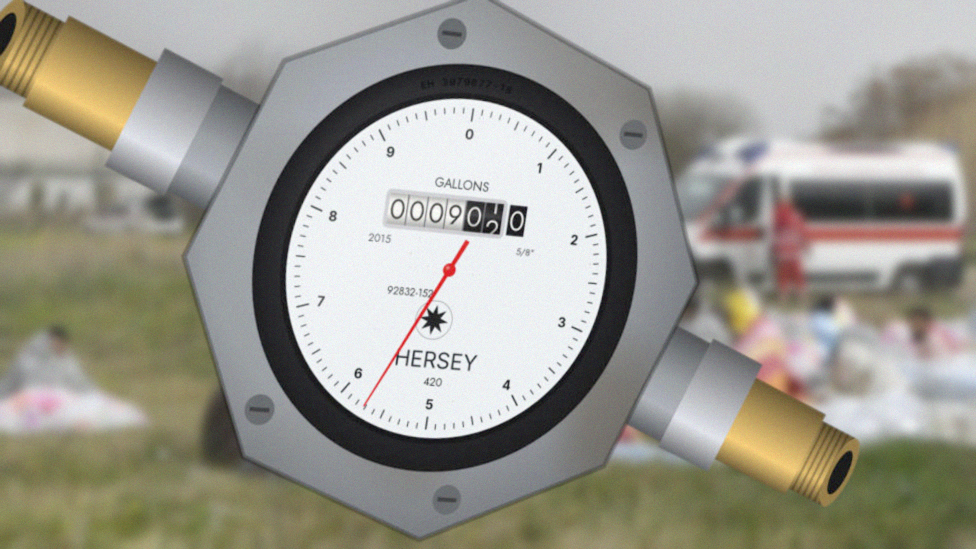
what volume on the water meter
9015.7 gal
